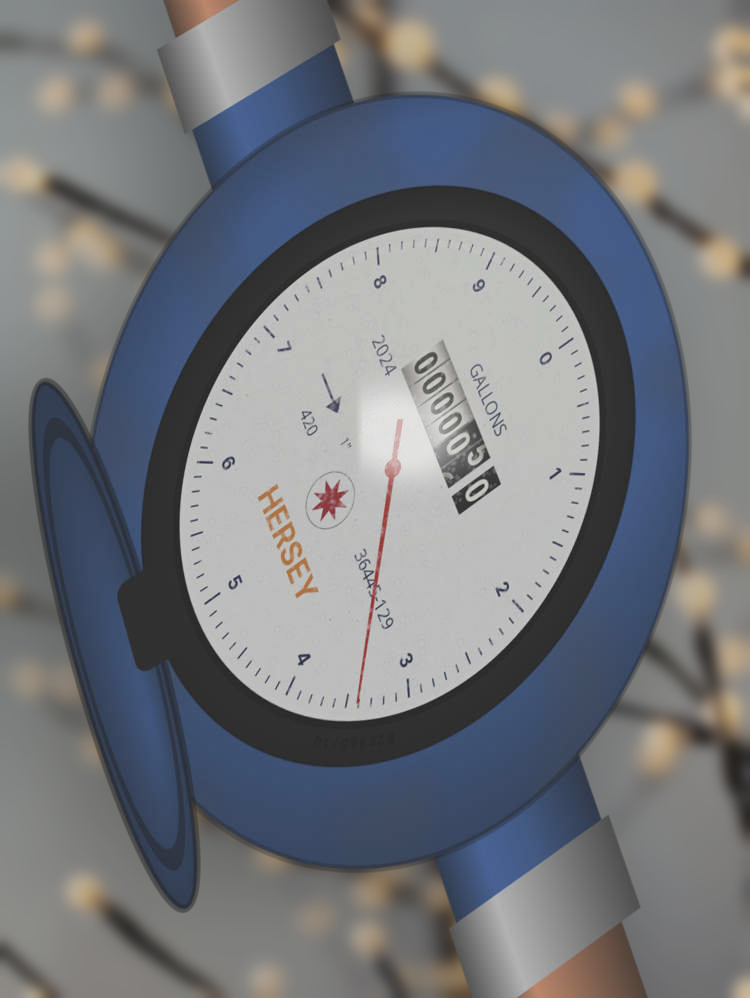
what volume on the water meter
53.4 gal
